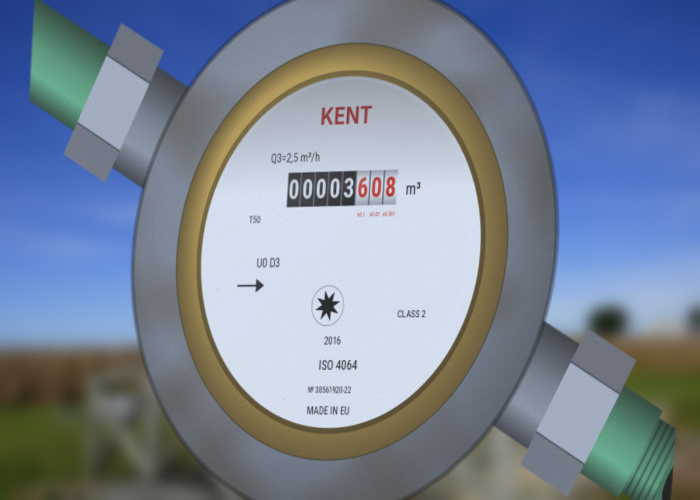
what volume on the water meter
3.608 m³
